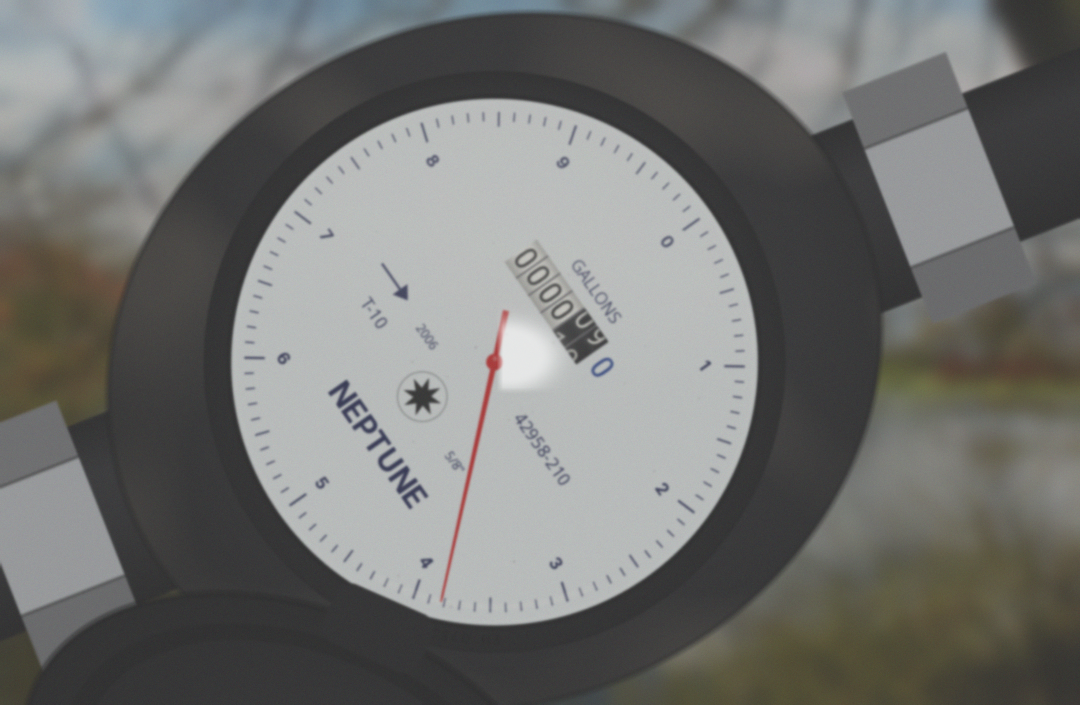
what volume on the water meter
93.8 gal
